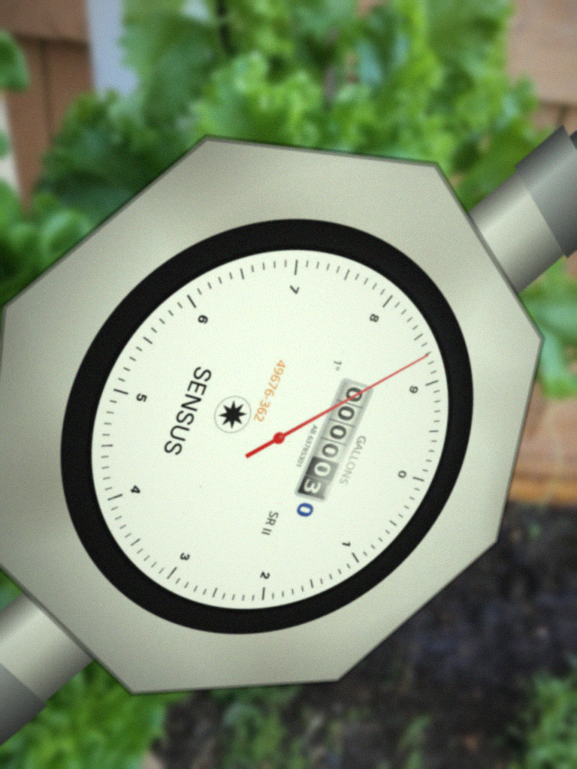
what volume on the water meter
28.7 gal
